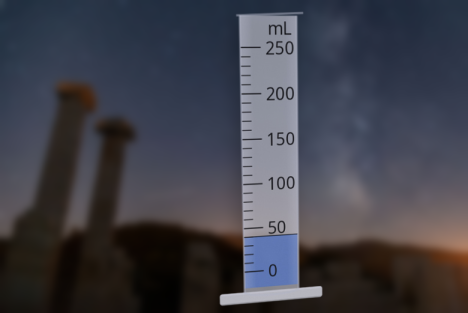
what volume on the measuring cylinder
40 mL
